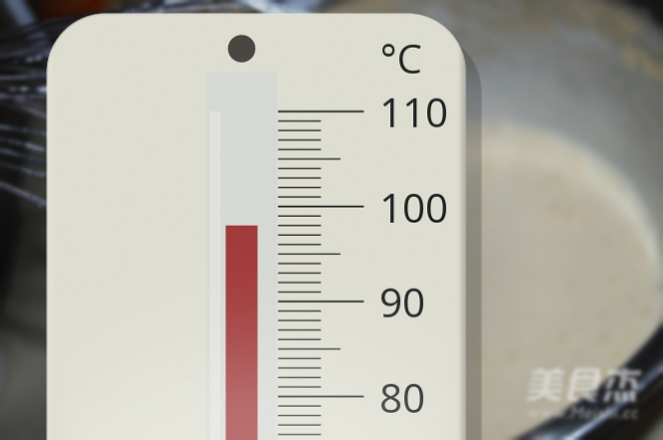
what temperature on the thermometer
98 °C
